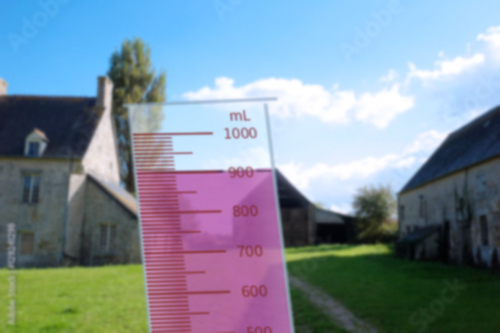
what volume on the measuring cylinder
900 mL
